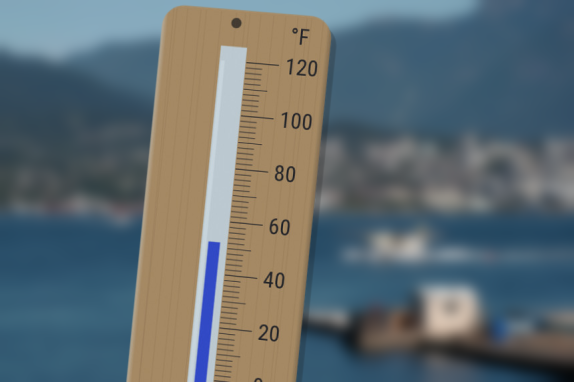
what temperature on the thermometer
52 °F
